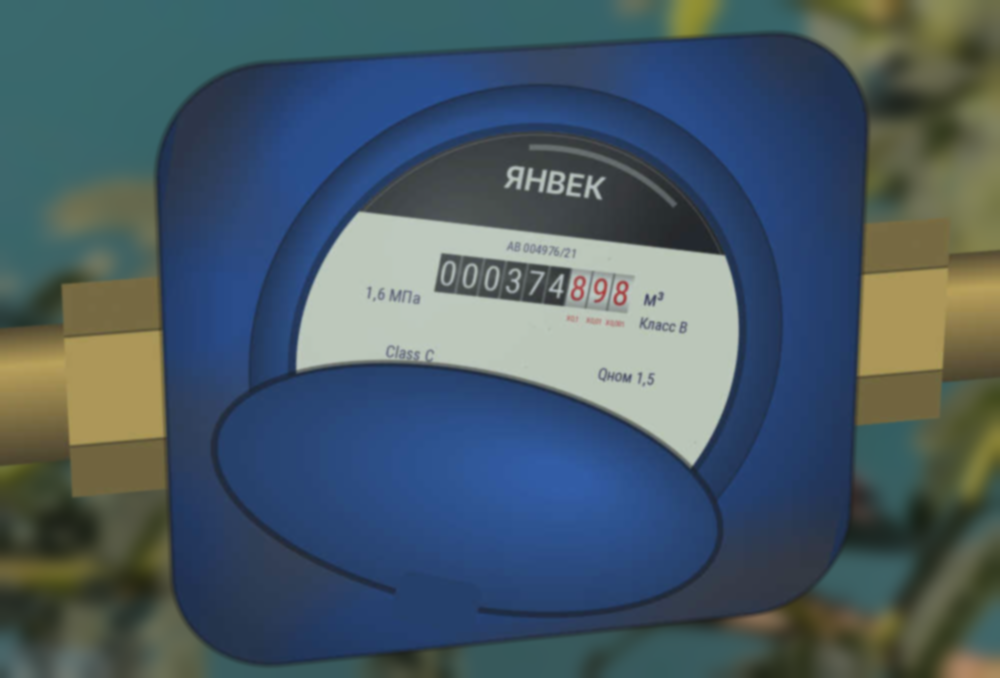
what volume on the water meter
374.898 m³
